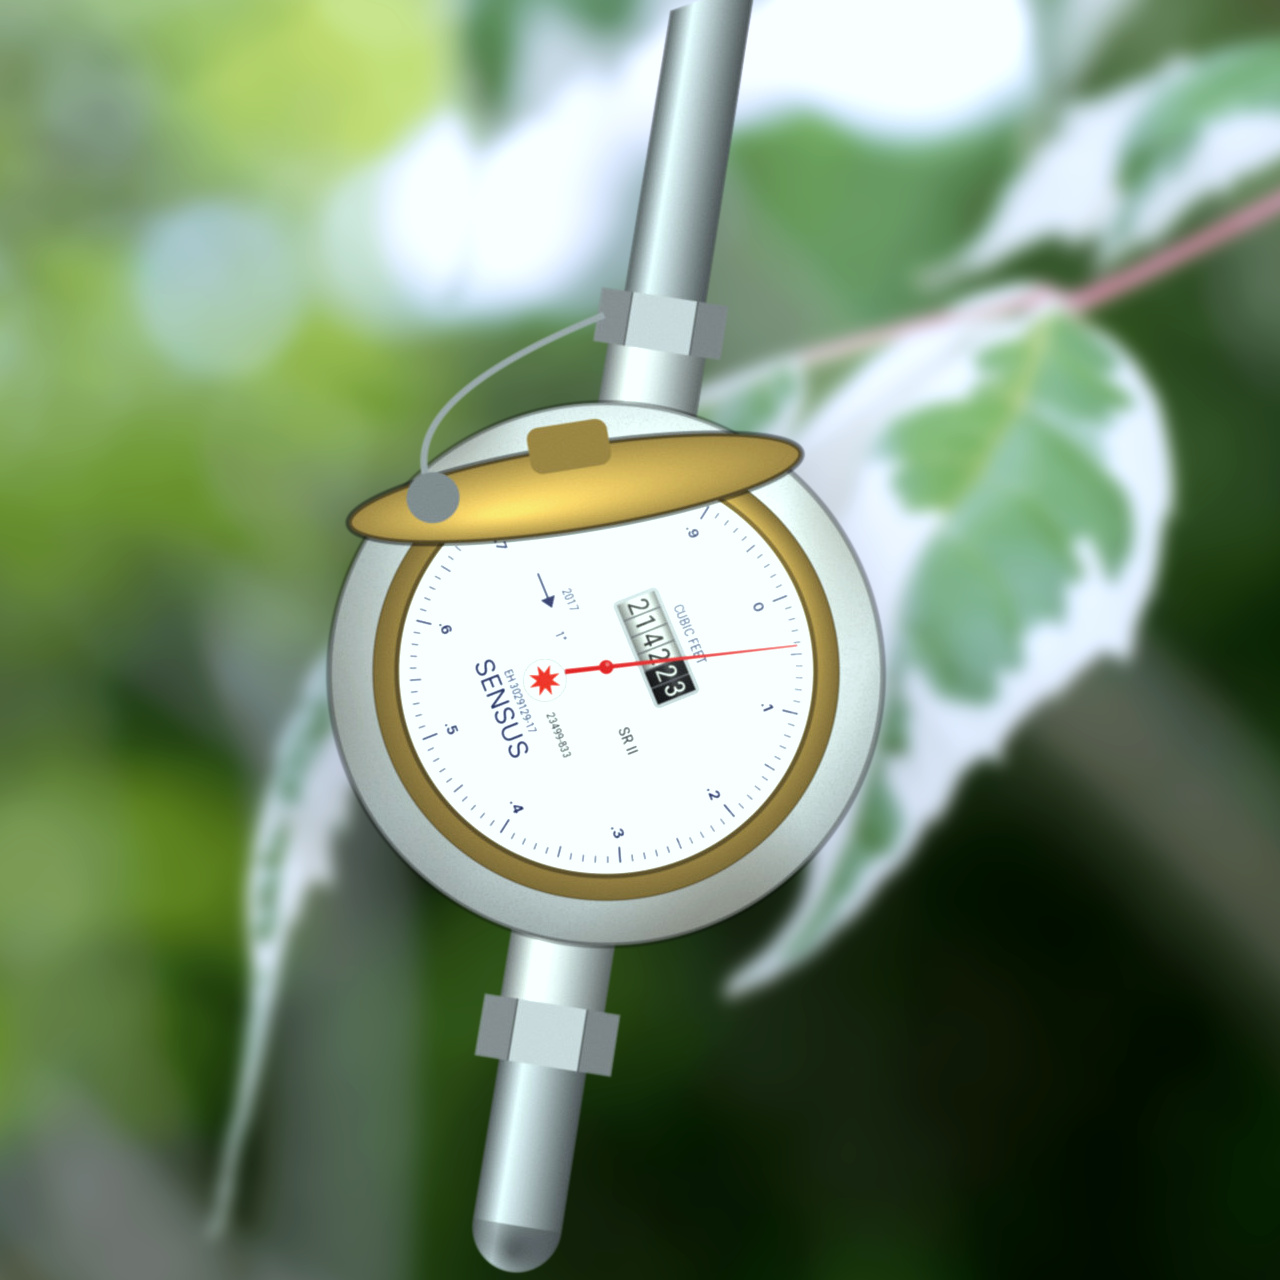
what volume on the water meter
214223.04 ft³
